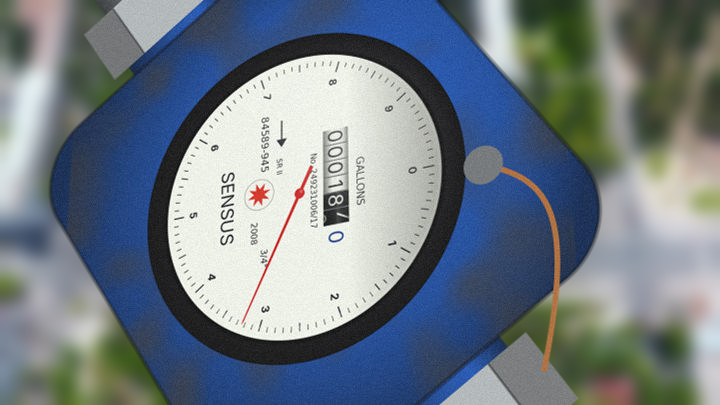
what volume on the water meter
1873.2 gal
